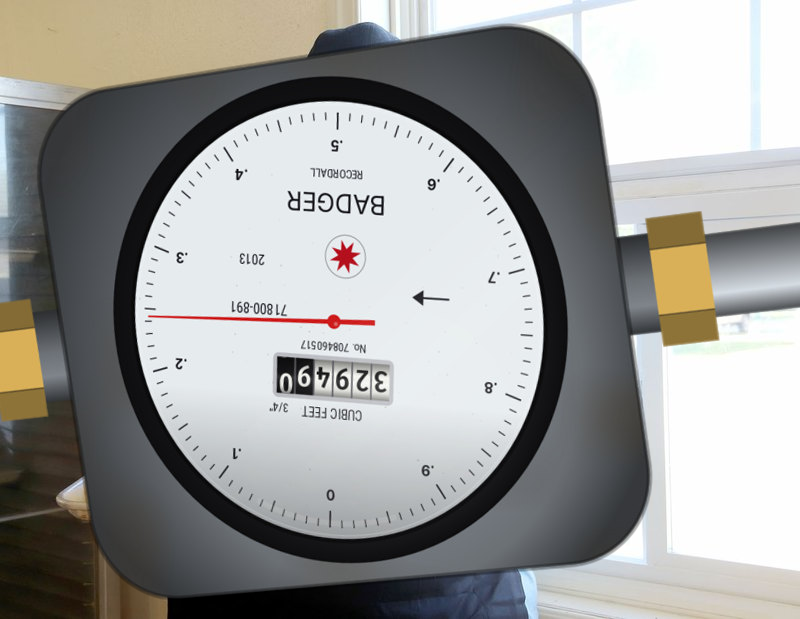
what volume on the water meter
329490.24 ft³
